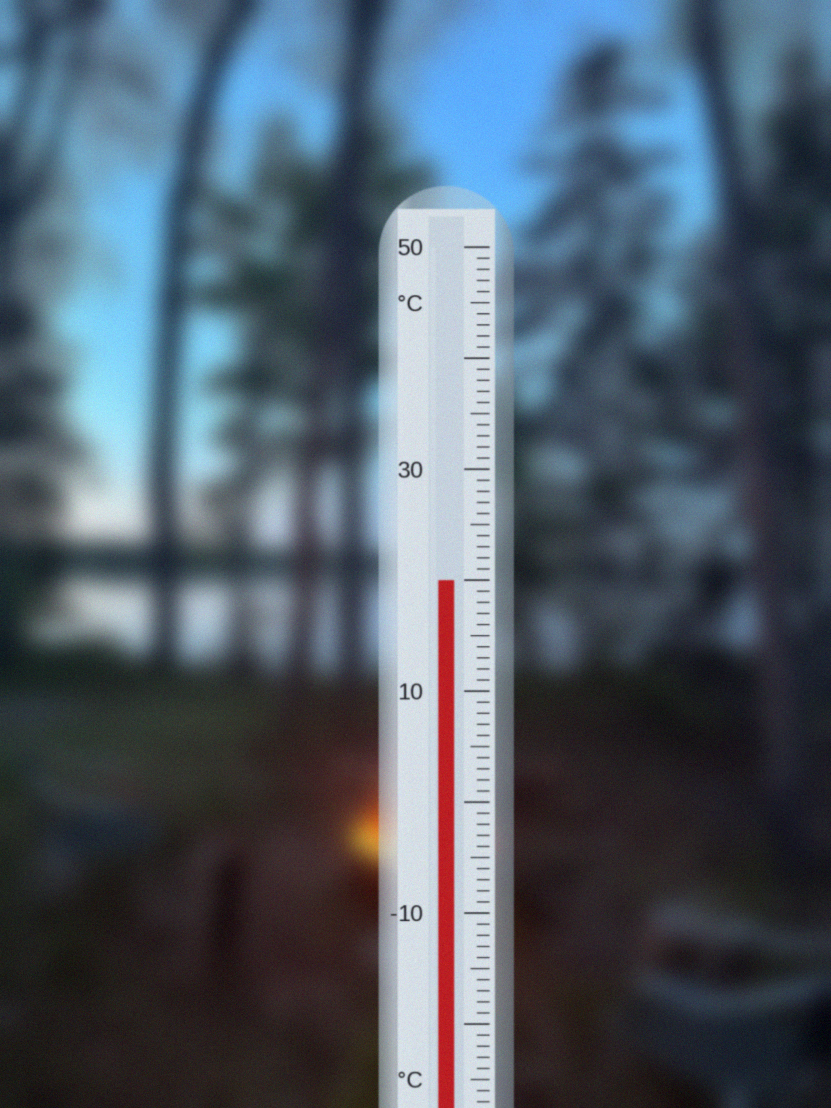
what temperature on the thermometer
20 °C
